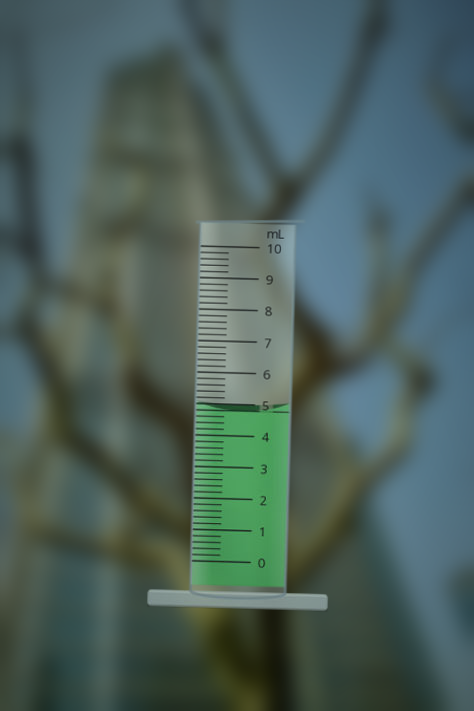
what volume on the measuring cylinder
4.8 mL
